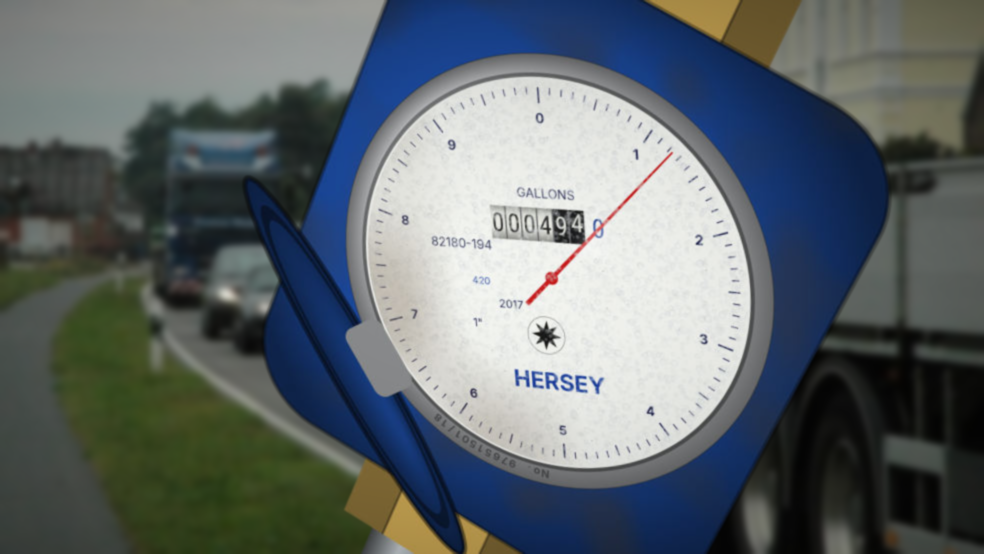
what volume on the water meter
4941.2 gal
